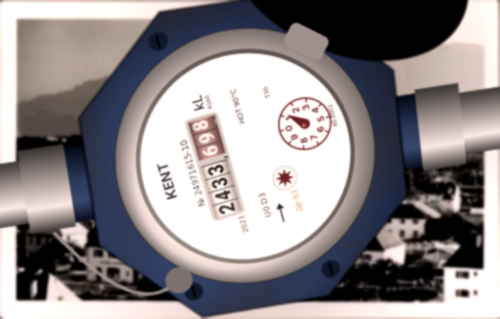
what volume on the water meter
2433.6981 kL
